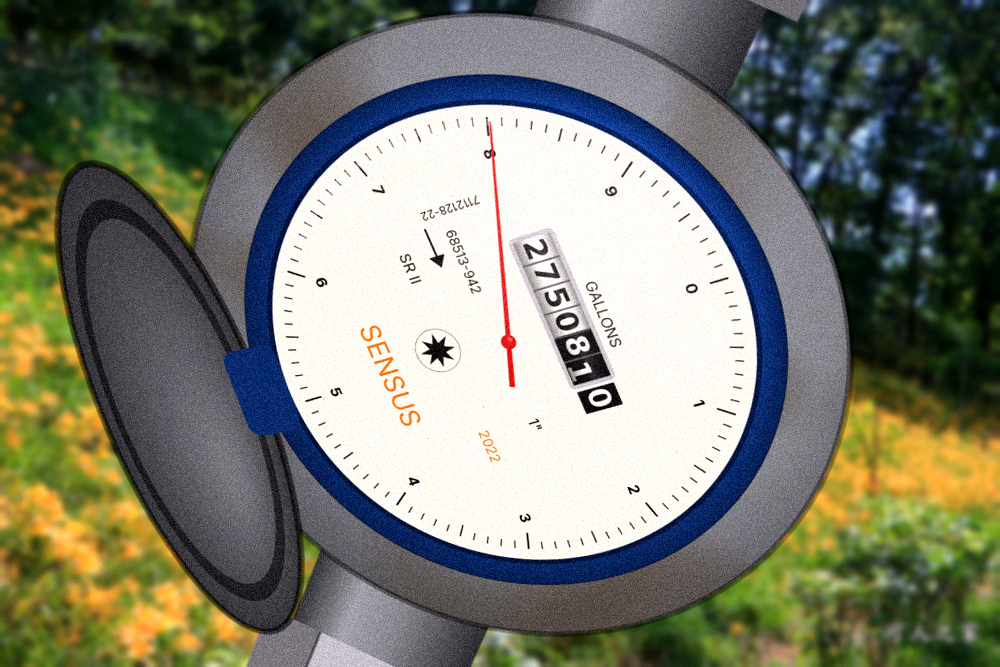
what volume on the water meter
2750808.0 gal
